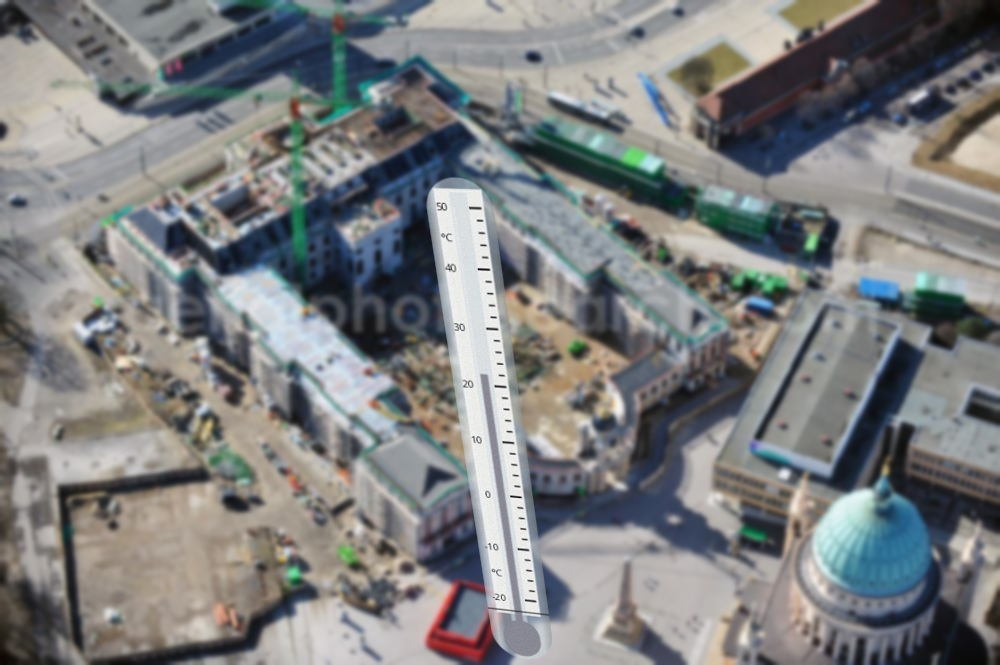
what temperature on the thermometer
22 °C
